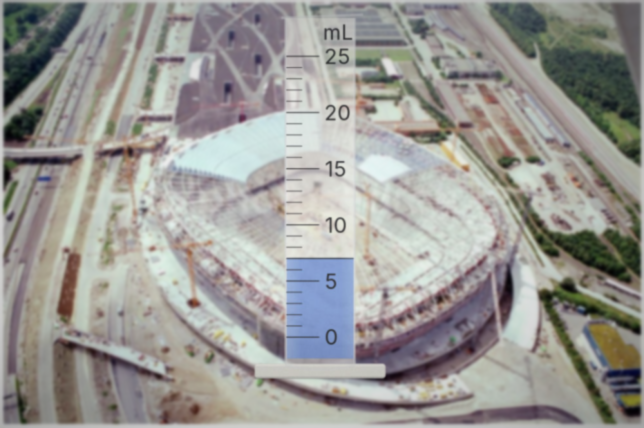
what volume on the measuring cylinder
7 mL
